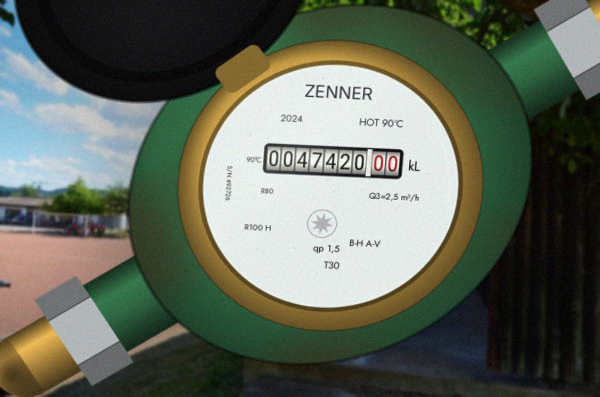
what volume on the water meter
47420.00 kL
